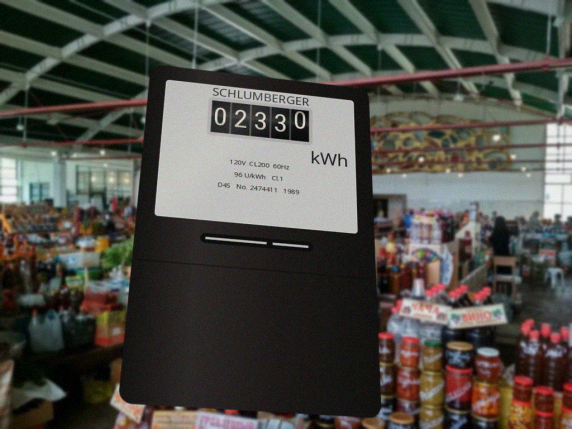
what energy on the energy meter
2330 kWh
